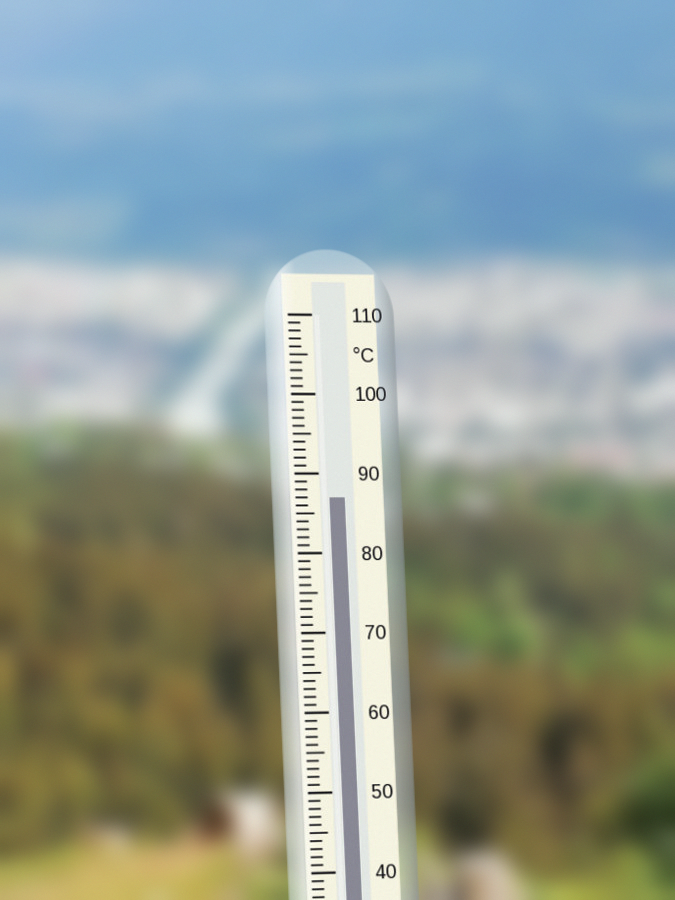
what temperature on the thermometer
87 °C
